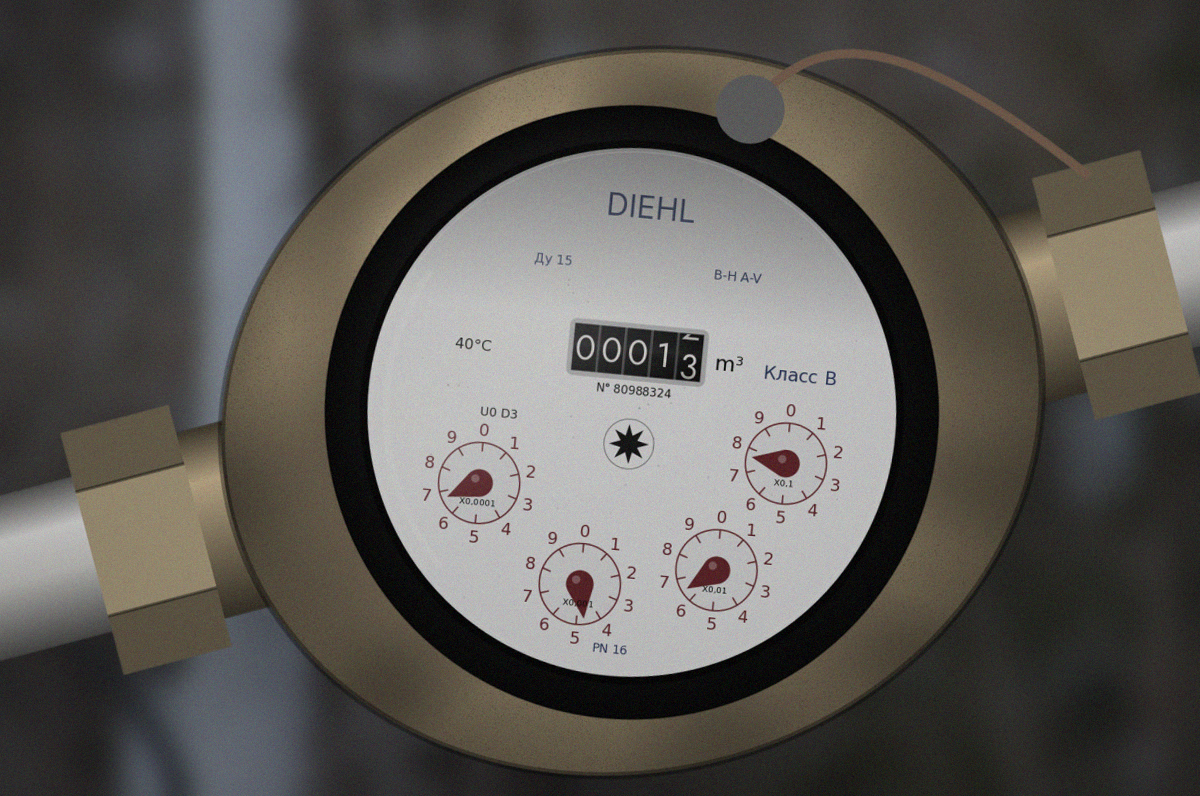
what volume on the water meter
12.7646 m³
